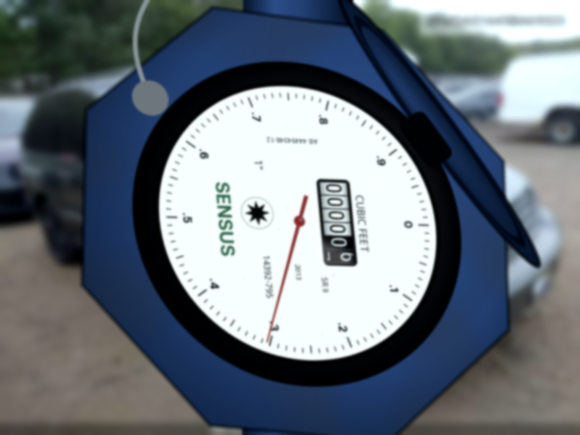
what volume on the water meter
6.30 ft³
